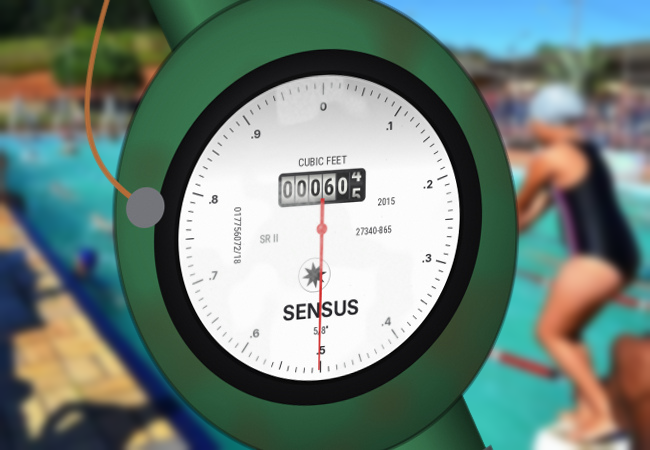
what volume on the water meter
604.50 ft³
